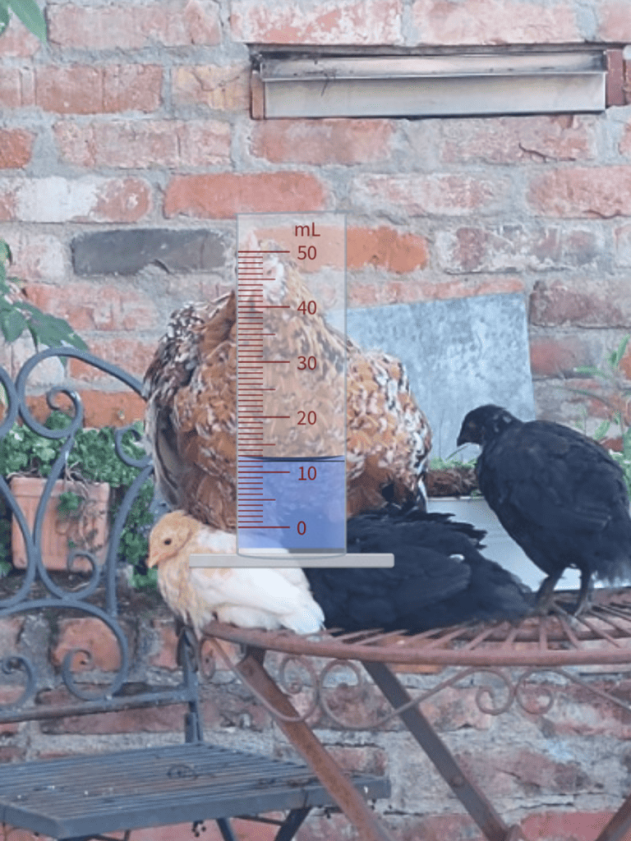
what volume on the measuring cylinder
12 mL
